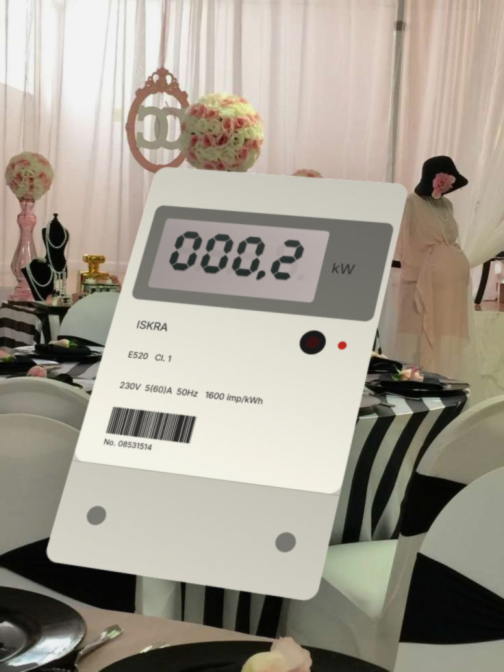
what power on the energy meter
0.2 kW
